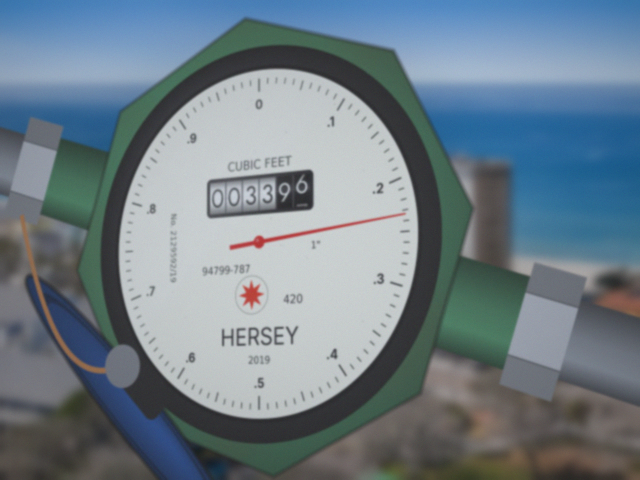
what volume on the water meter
3396.23 ft³
